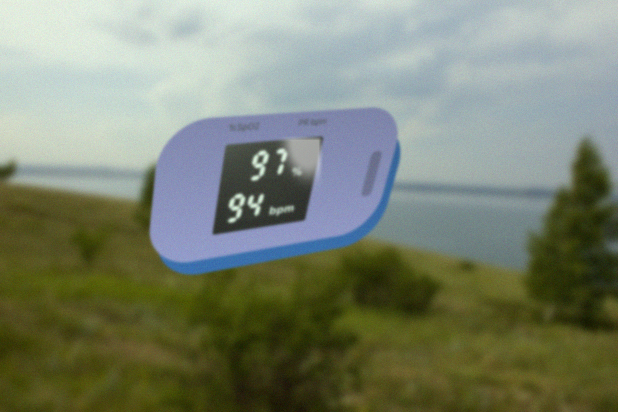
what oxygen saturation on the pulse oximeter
97 %
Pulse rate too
94 bpm
